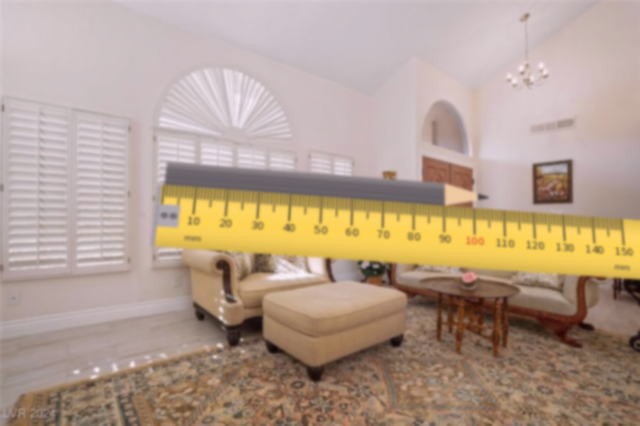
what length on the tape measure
105 mm
